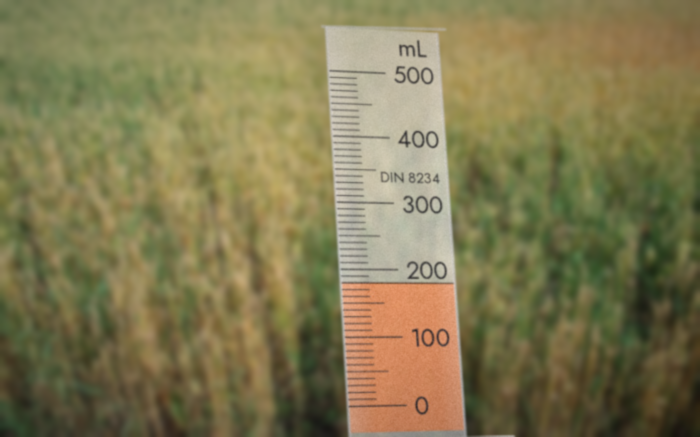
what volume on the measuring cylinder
180 mL
